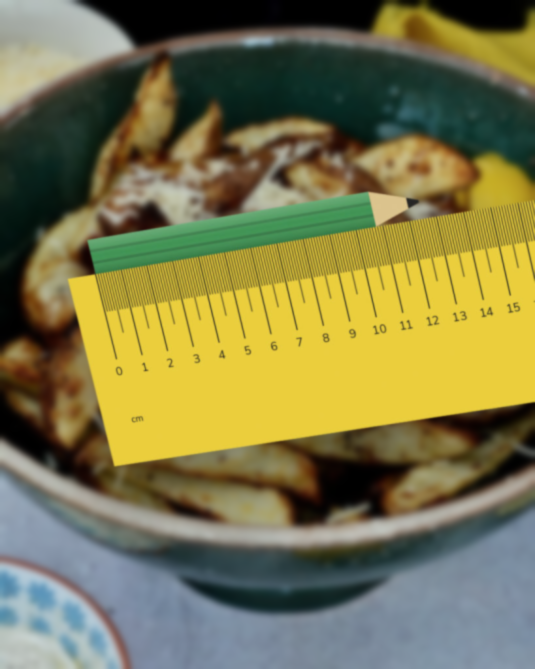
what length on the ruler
12.5 cm
